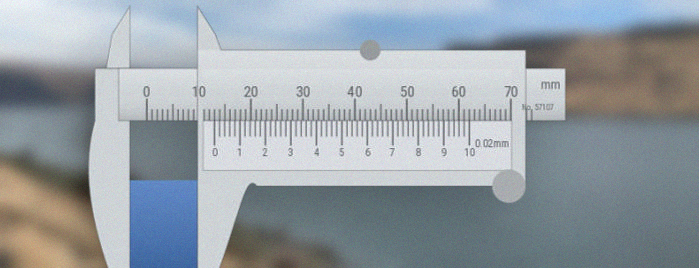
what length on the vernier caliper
13.0 mm
